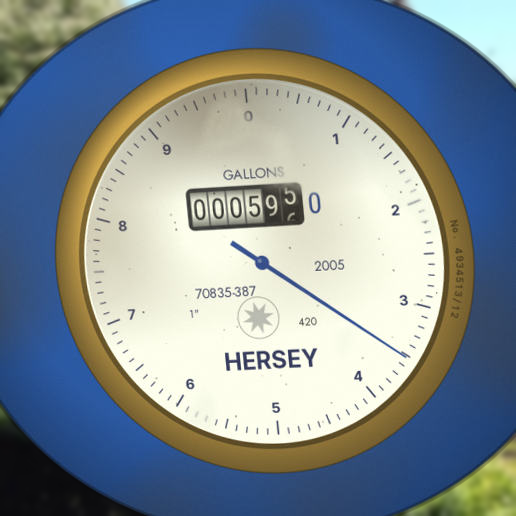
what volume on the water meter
5953.5 gal
